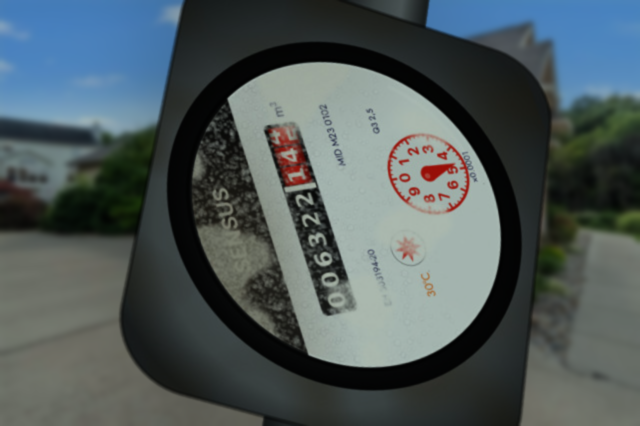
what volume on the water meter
6322.1444 m³
